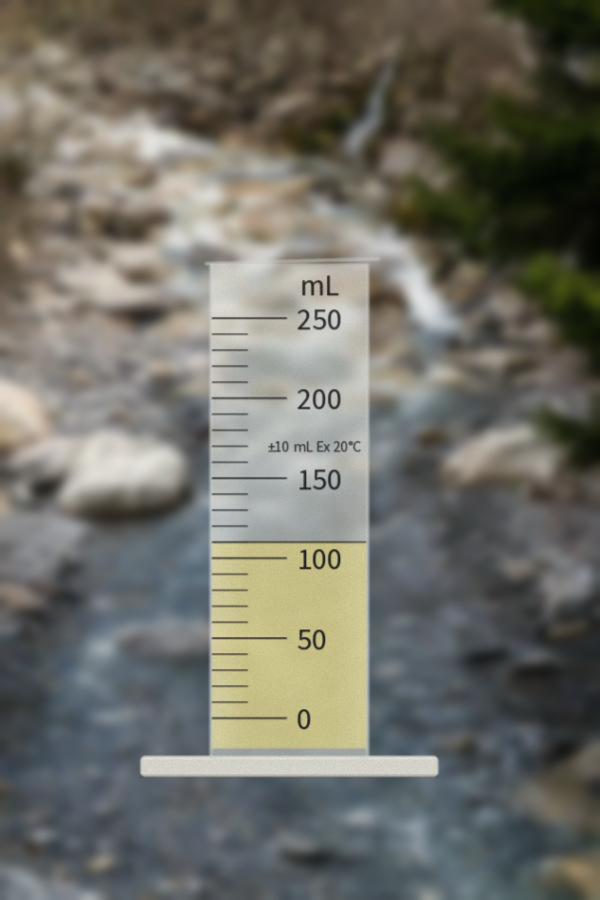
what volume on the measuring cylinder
110 mL
